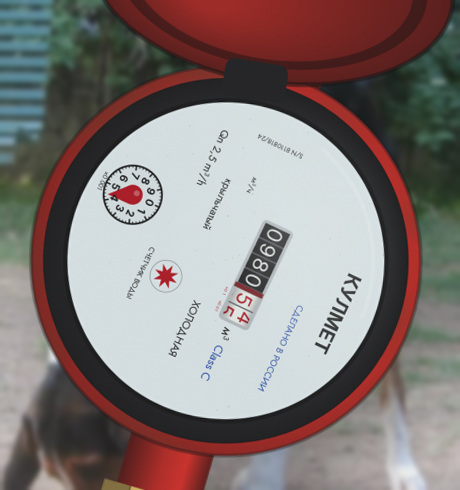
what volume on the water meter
980.544 m³
